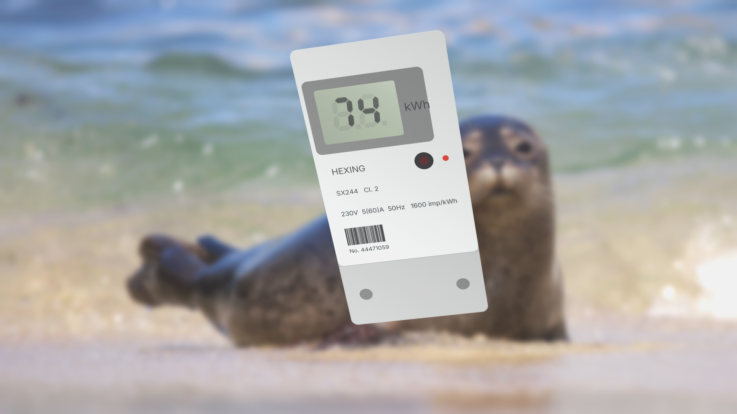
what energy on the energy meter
74 kWh
